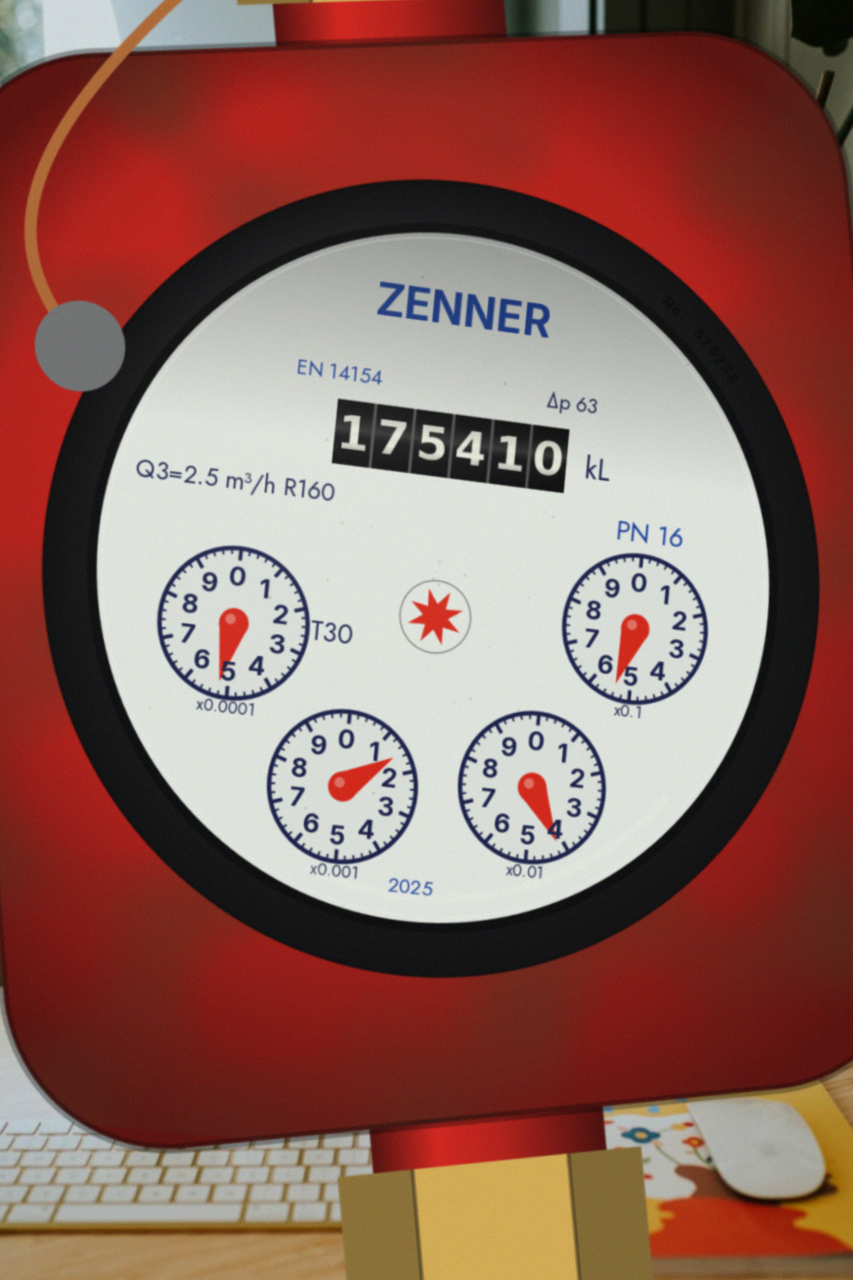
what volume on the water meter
175410.5415 kL
